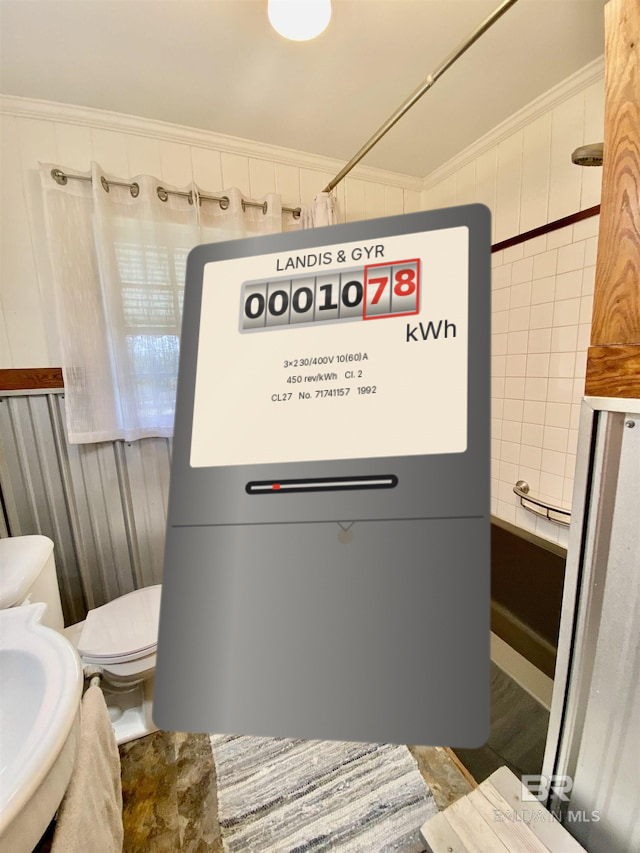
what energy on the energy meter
10.78 kWh
